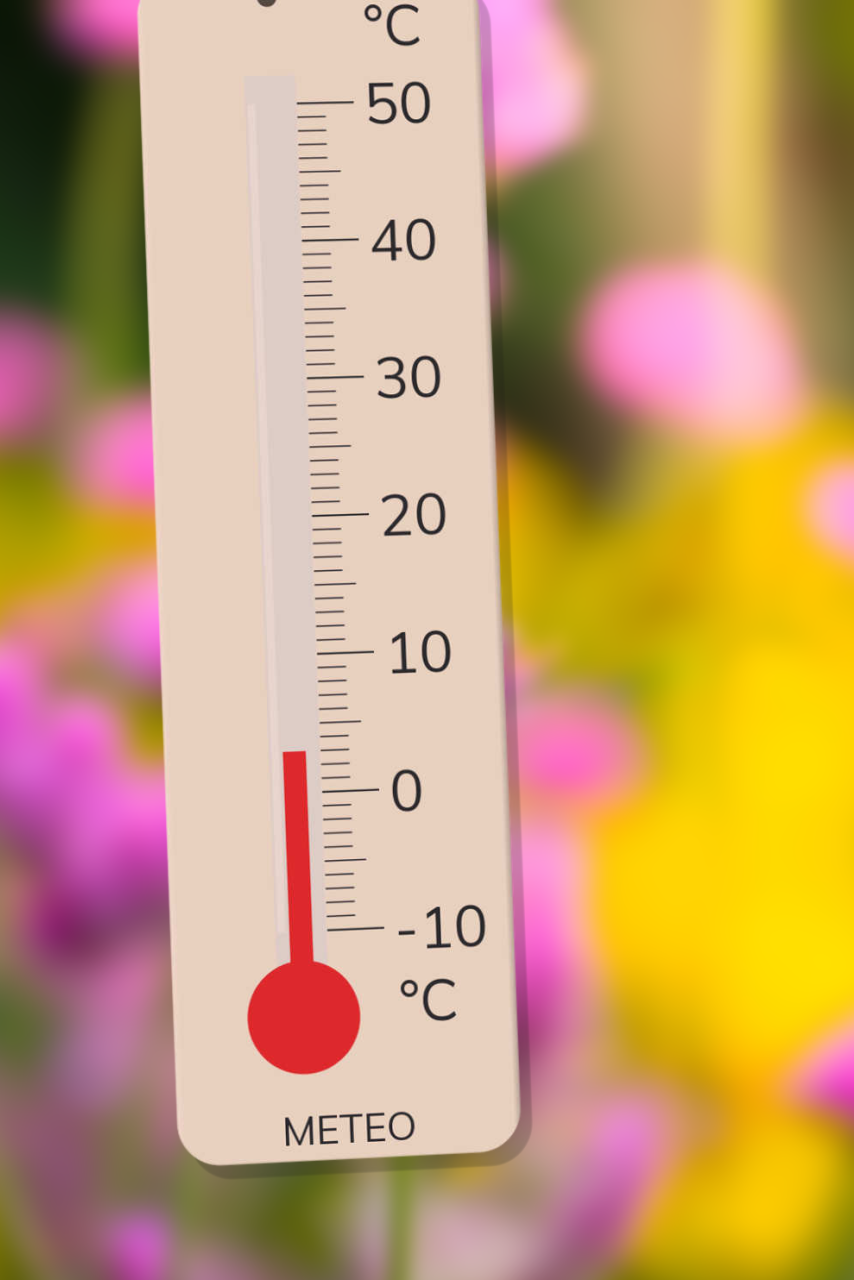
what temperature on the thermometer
3 °C
